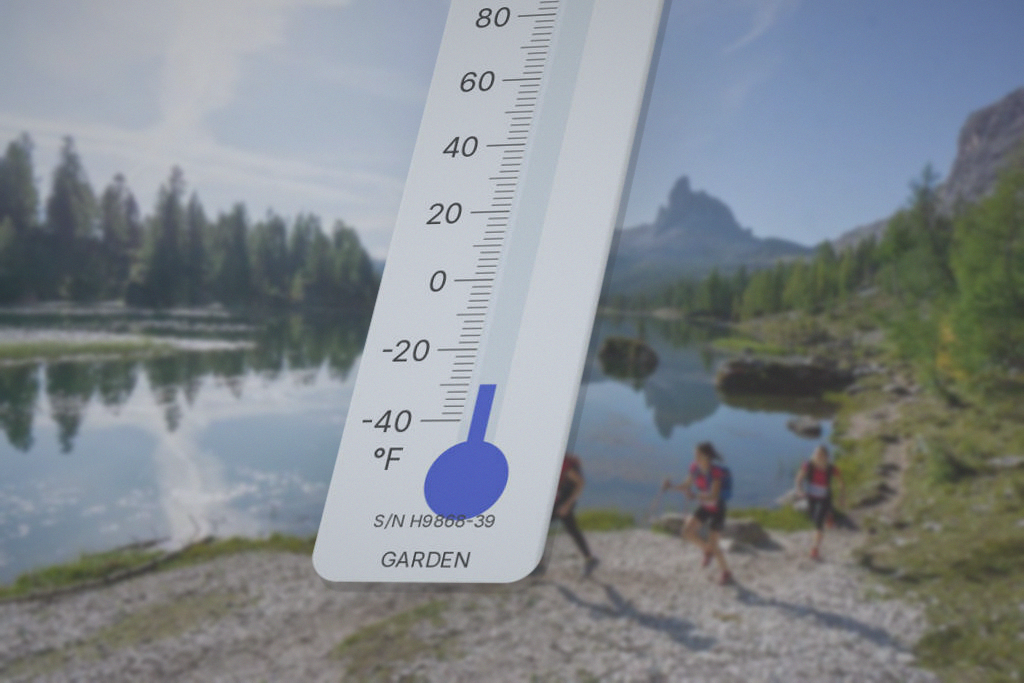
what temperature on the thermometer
-30 °F
